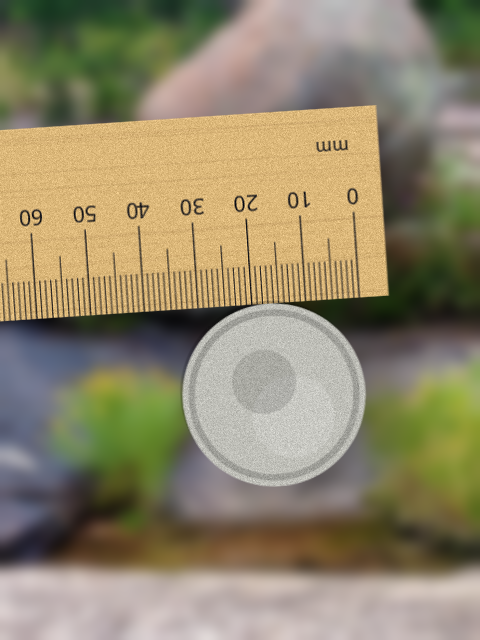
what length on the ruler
34 mm
